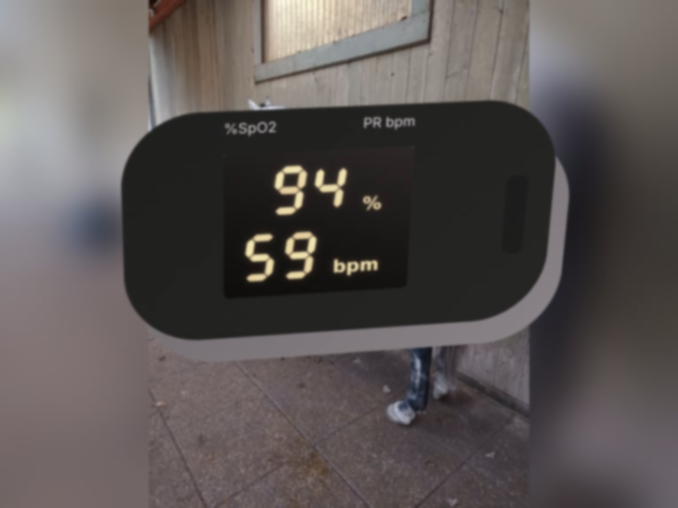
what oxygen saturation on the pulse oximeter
94 %
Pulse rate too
59 bpm
